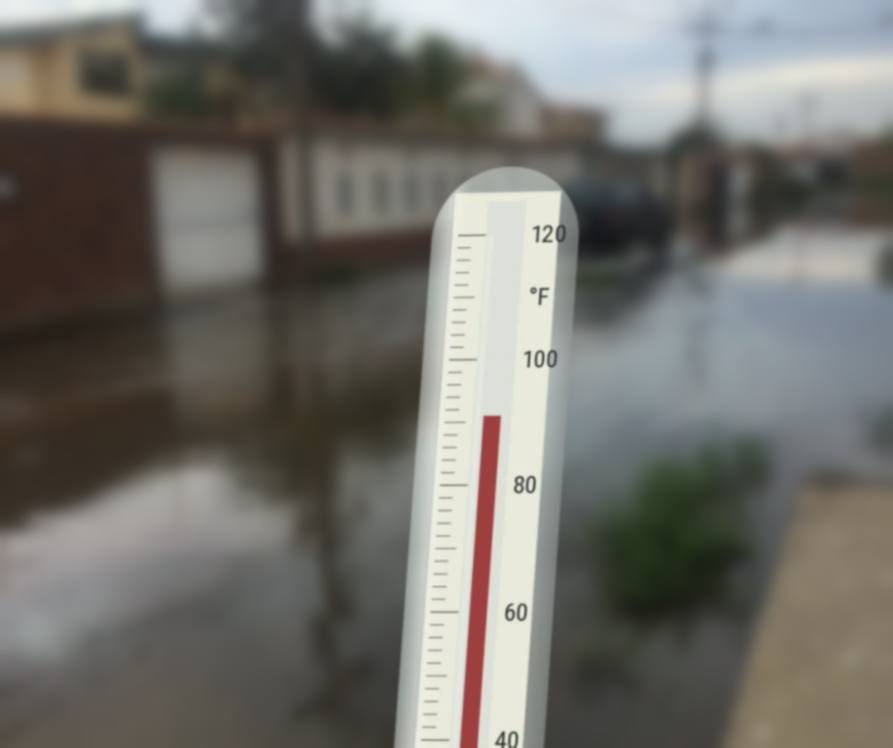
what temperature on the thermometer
91 °F
